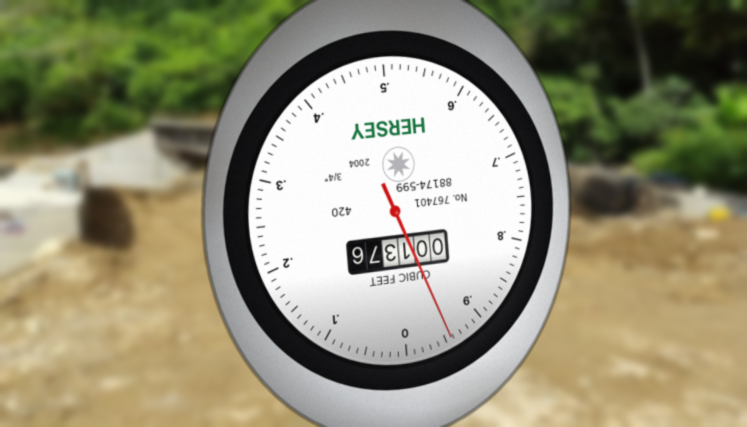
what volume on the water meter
1375.94 ft³
